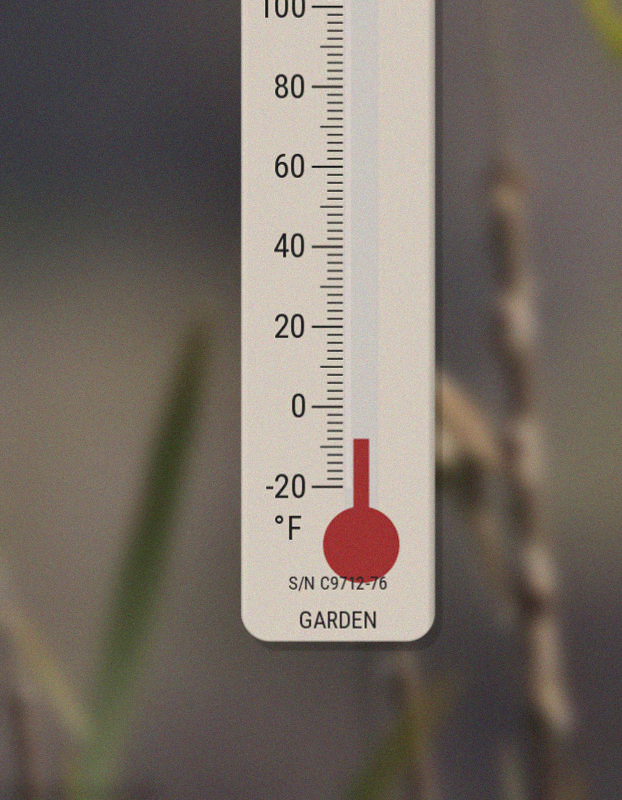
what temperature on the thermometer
-8 °F
